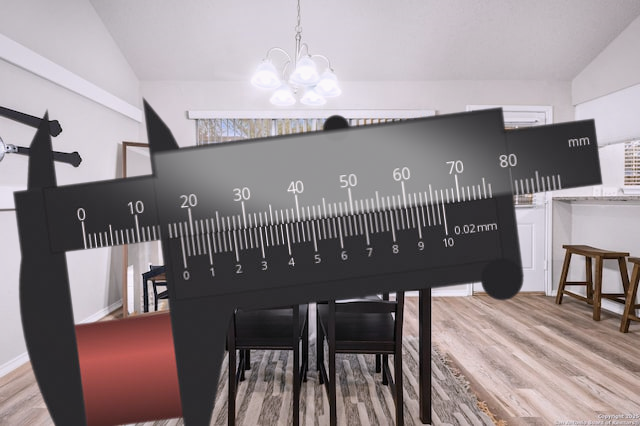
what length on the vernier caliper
18.0 mm
